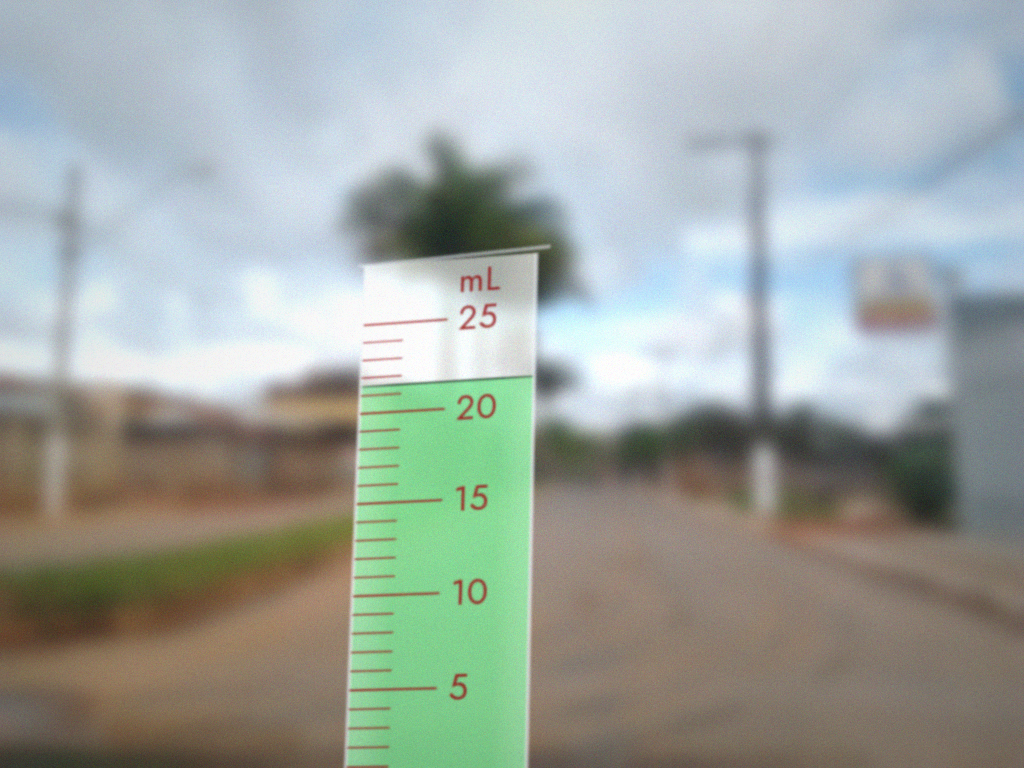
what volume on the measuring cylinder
21.5 mL
